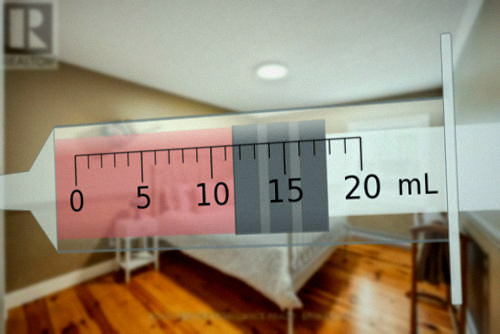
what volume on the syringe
11.5 mL
